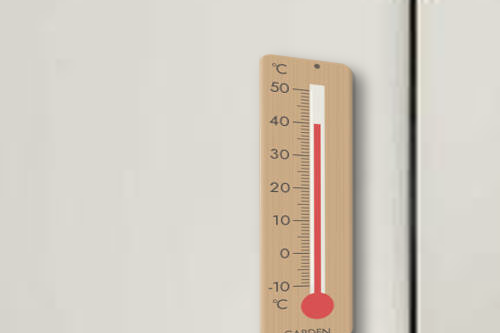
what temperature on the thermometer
40 °C
